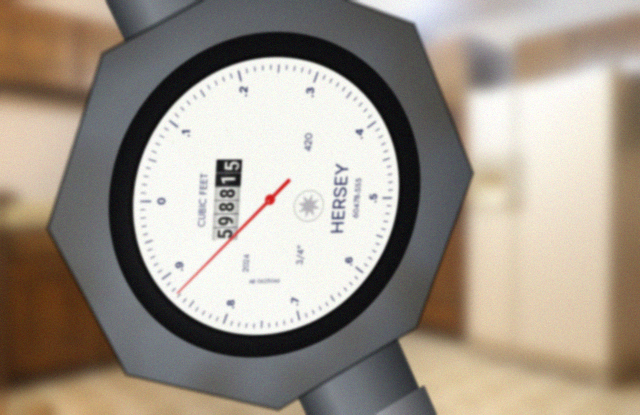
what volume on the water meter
598814.87 ft³
